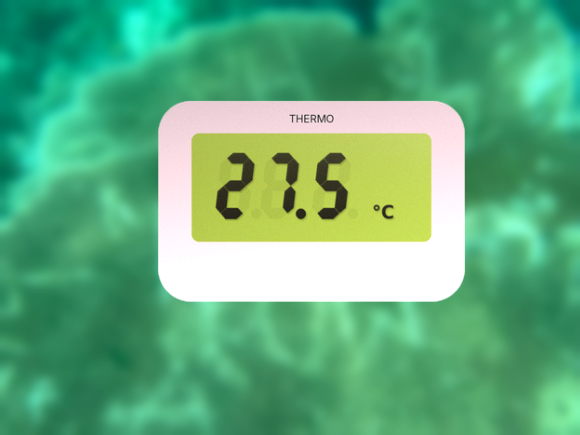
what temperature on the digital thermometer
27.5 °C
